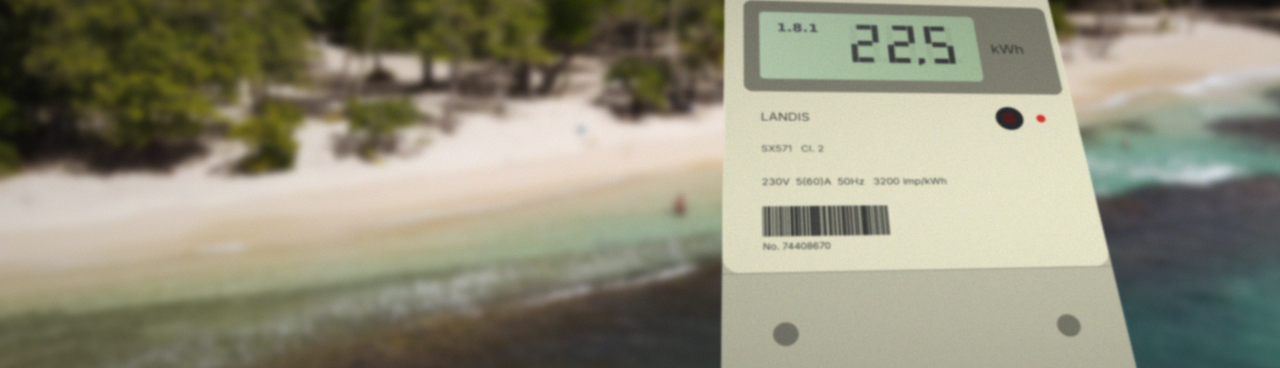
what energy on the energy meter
22.5 kWh
